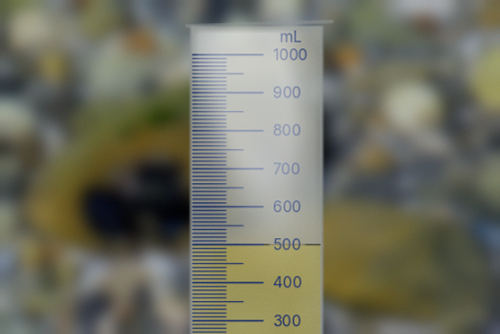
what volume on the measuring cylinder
500 mL
